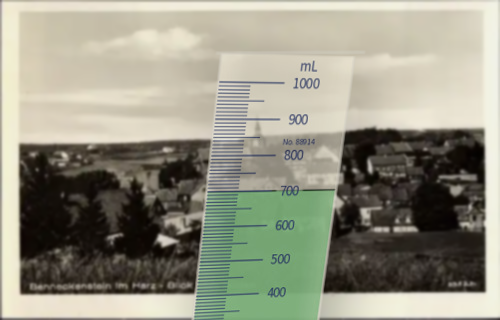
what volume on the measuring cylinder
700 mL
